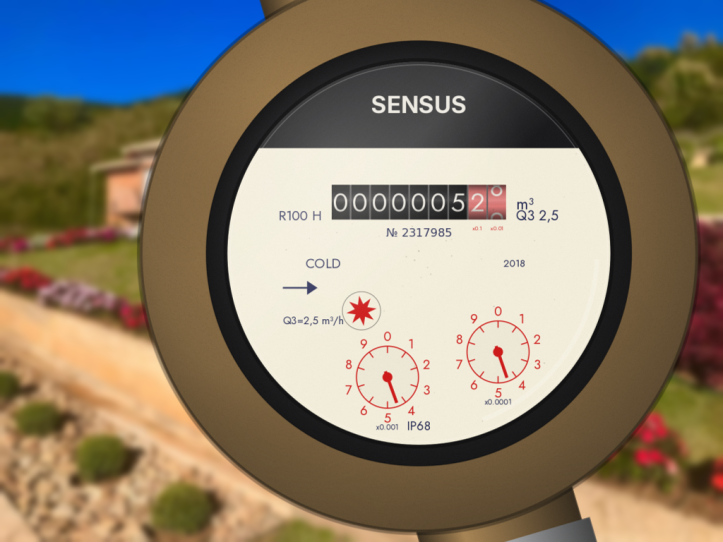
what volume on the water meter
5.2844 m³
